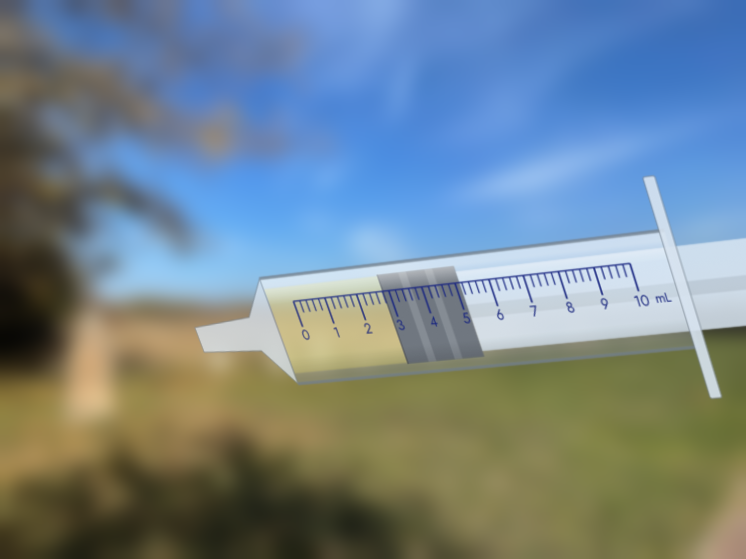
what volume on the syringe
2.8 mL
